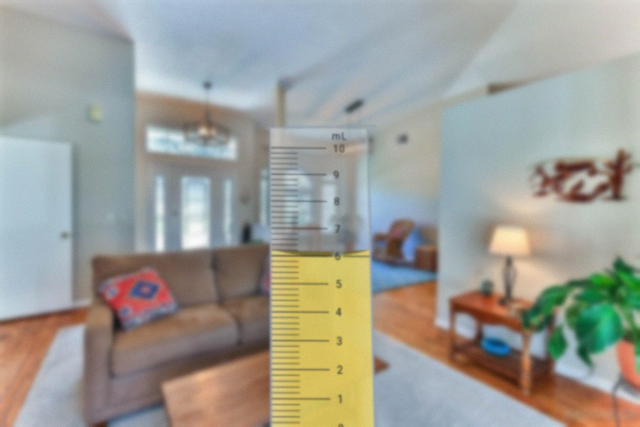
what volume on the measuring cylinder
6 mL
